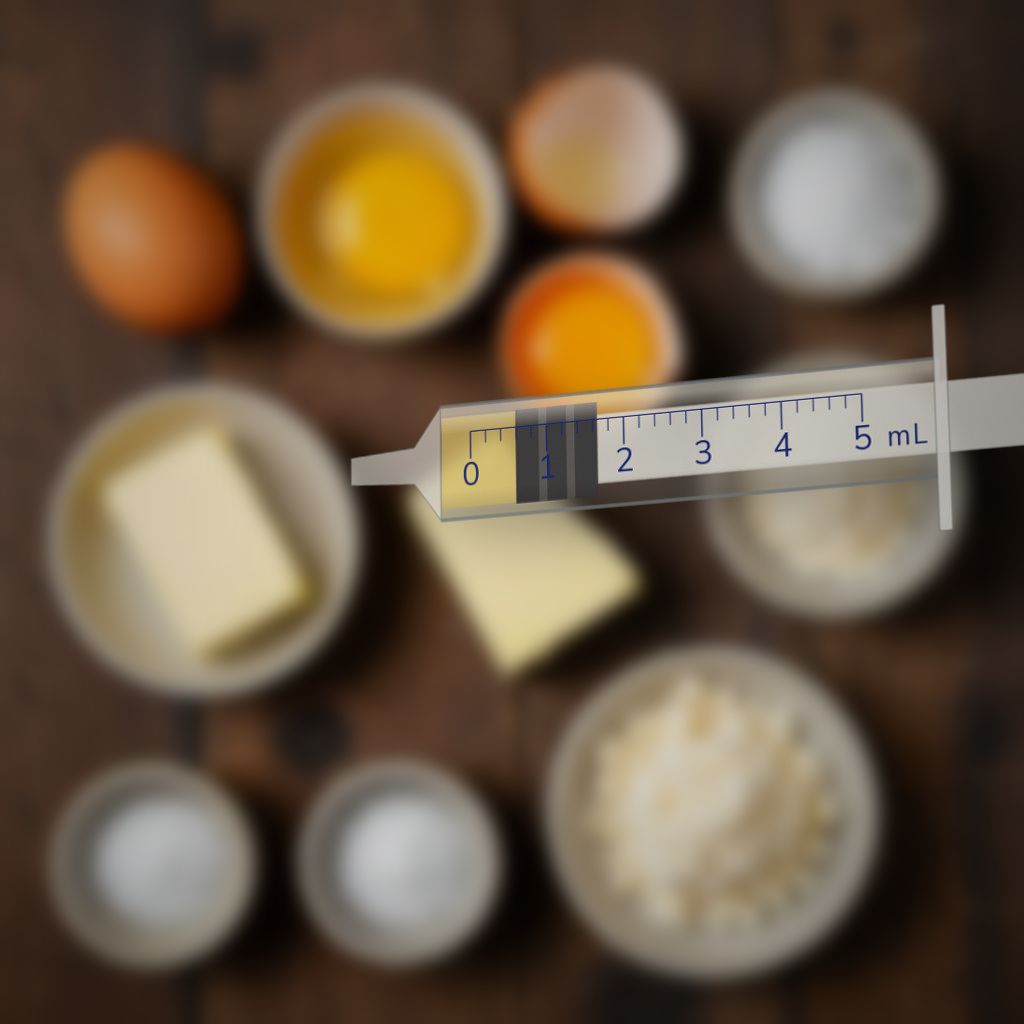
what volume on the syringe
0.6 mL
